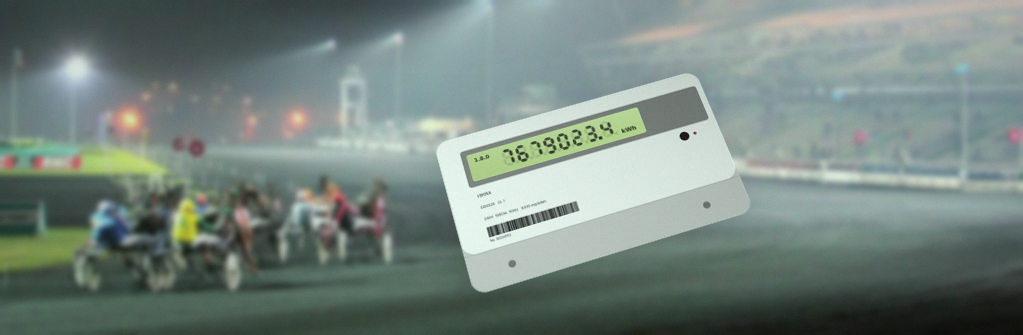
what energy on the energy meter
7679023.4 kWh
